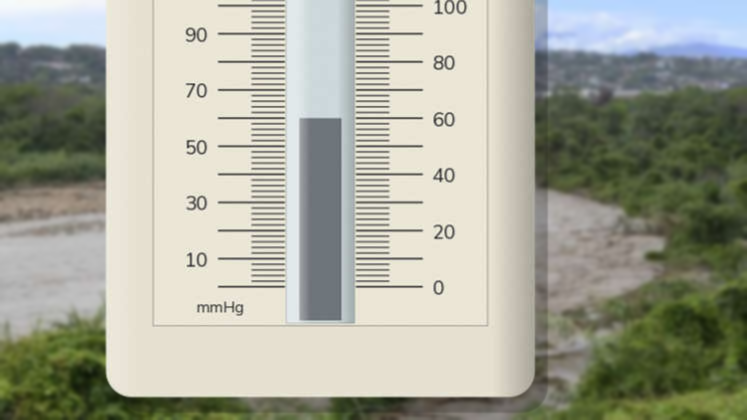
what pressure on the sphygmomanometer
60 mmHg
